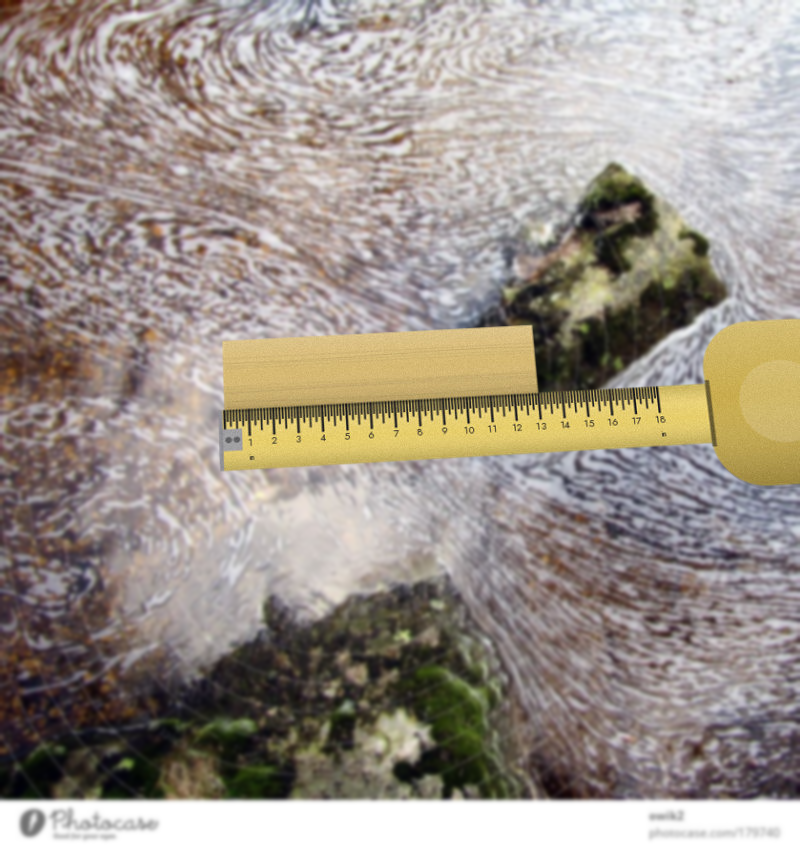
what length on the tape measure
13 in
